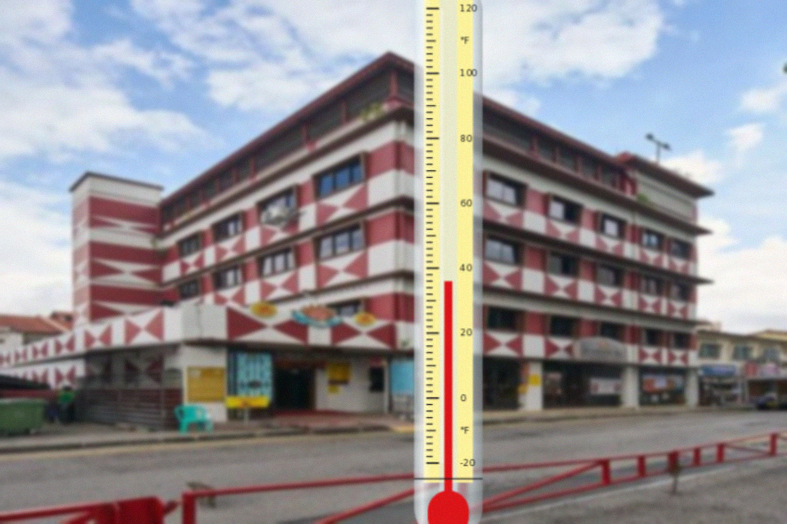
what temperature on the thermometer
36 °F
